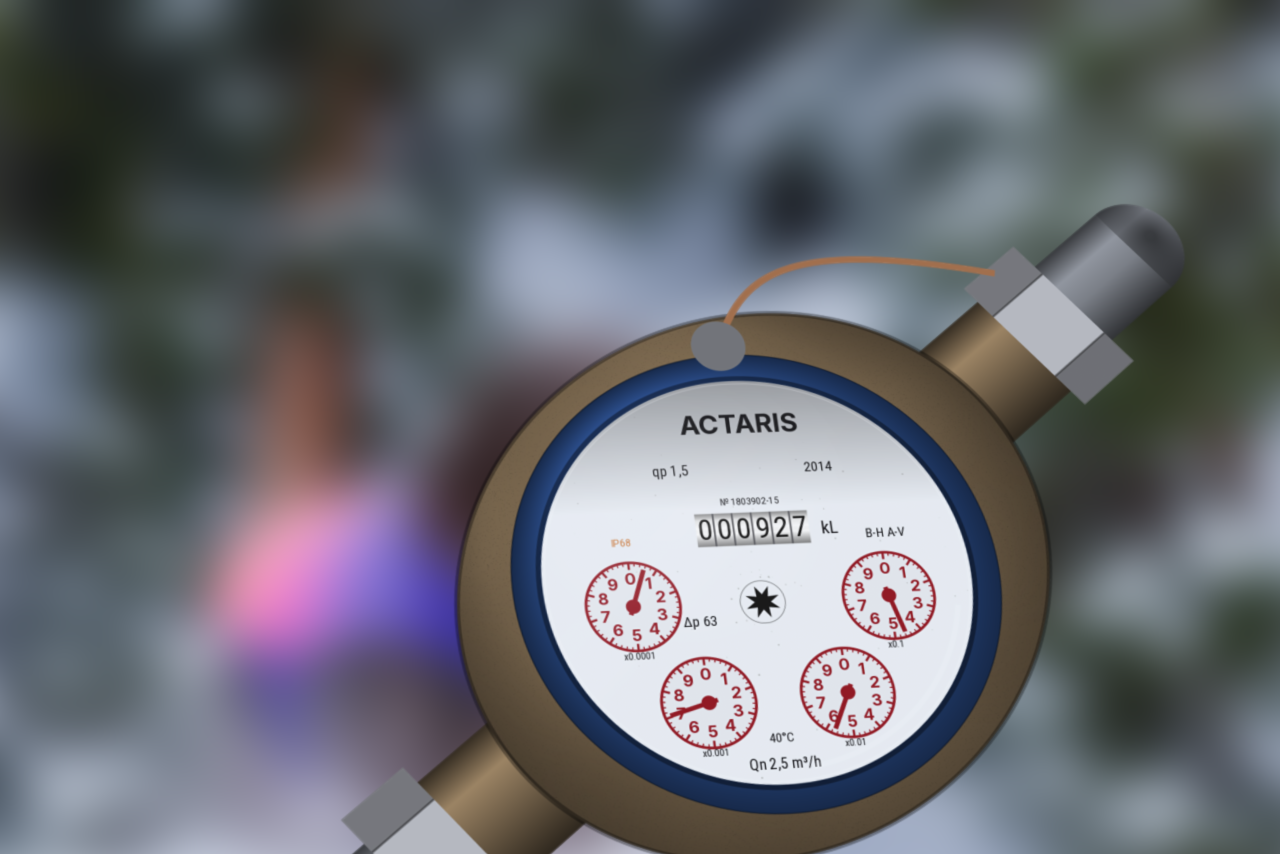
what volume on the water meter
927.4570 kL
